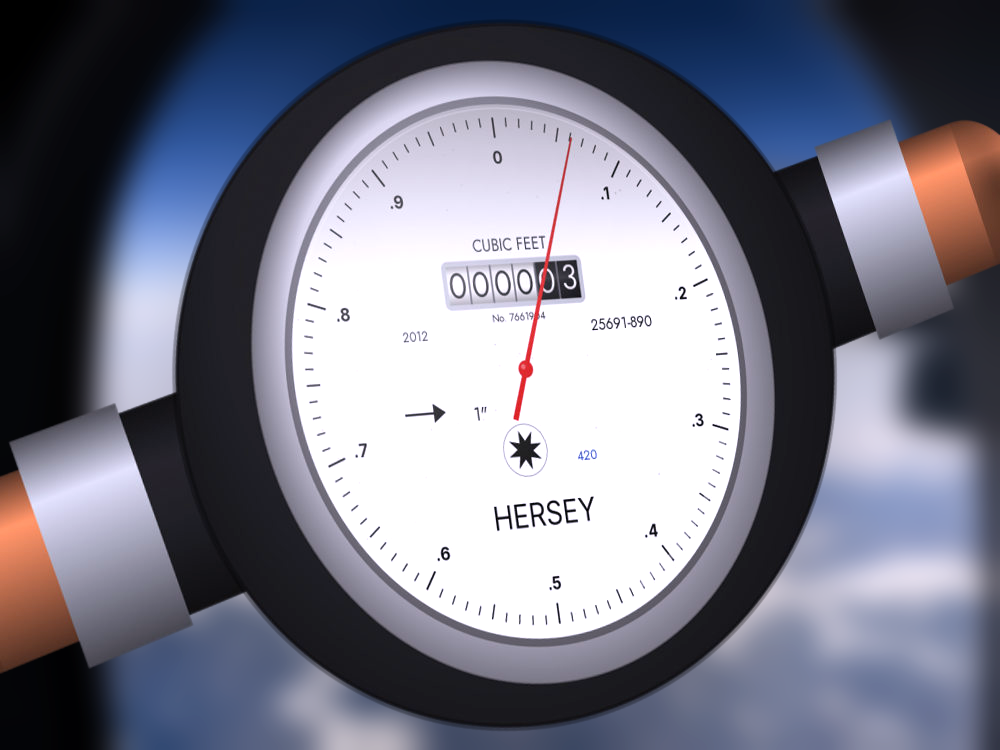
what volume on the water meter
3.06 ft³
